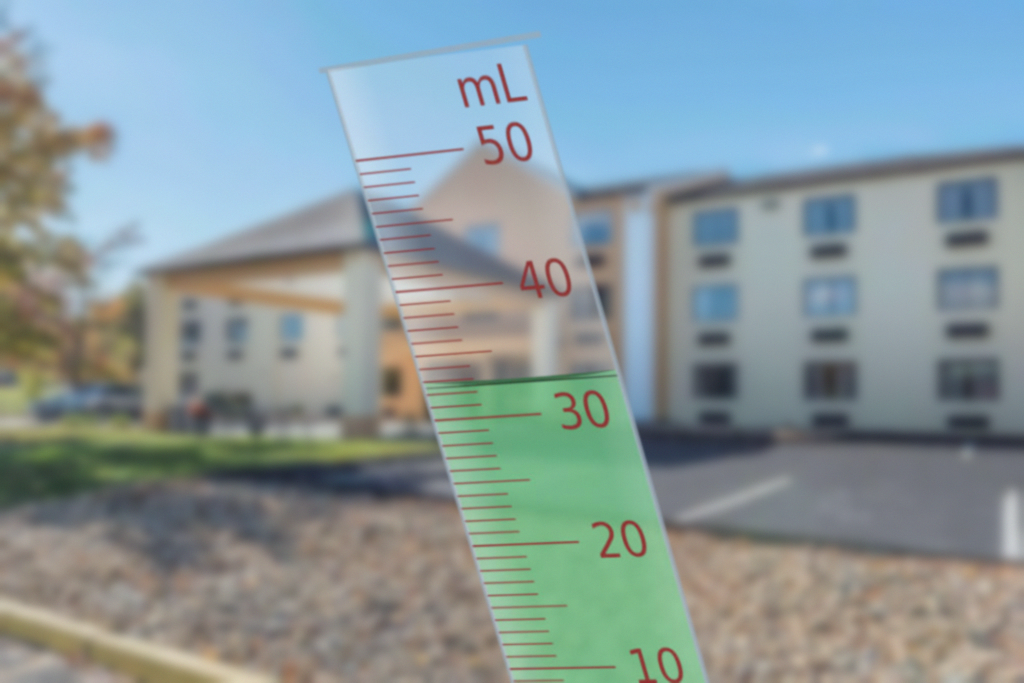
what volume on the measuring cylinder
32.5 mL
